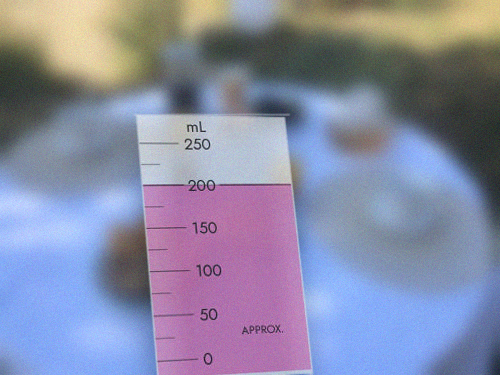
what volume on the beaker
200 mL
